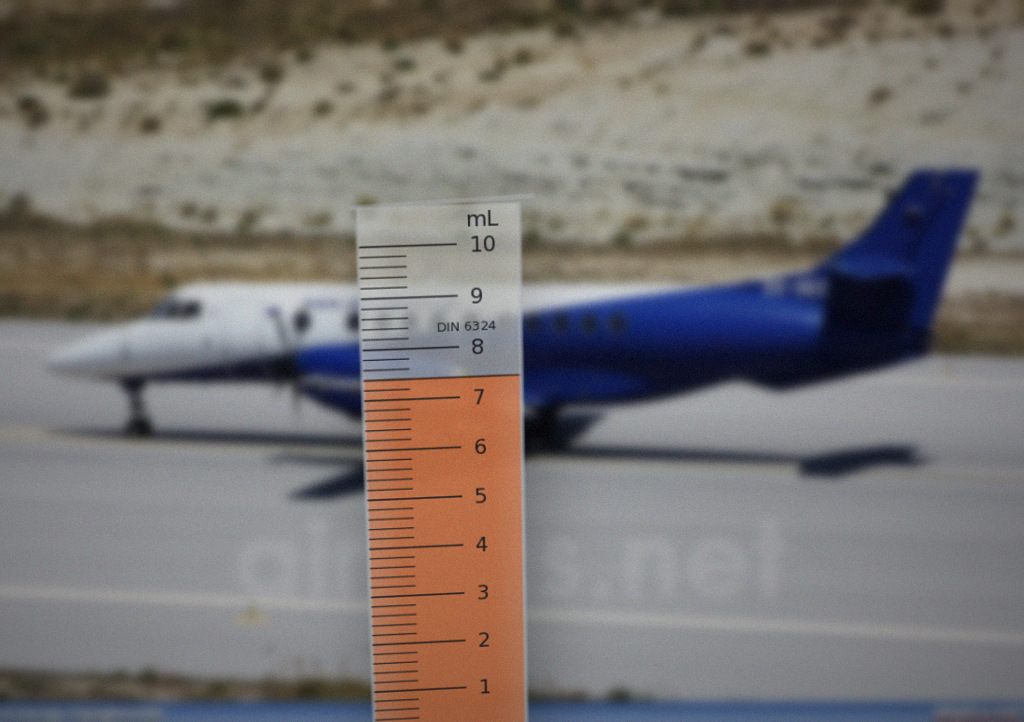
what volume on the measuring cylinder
7.4 mL
